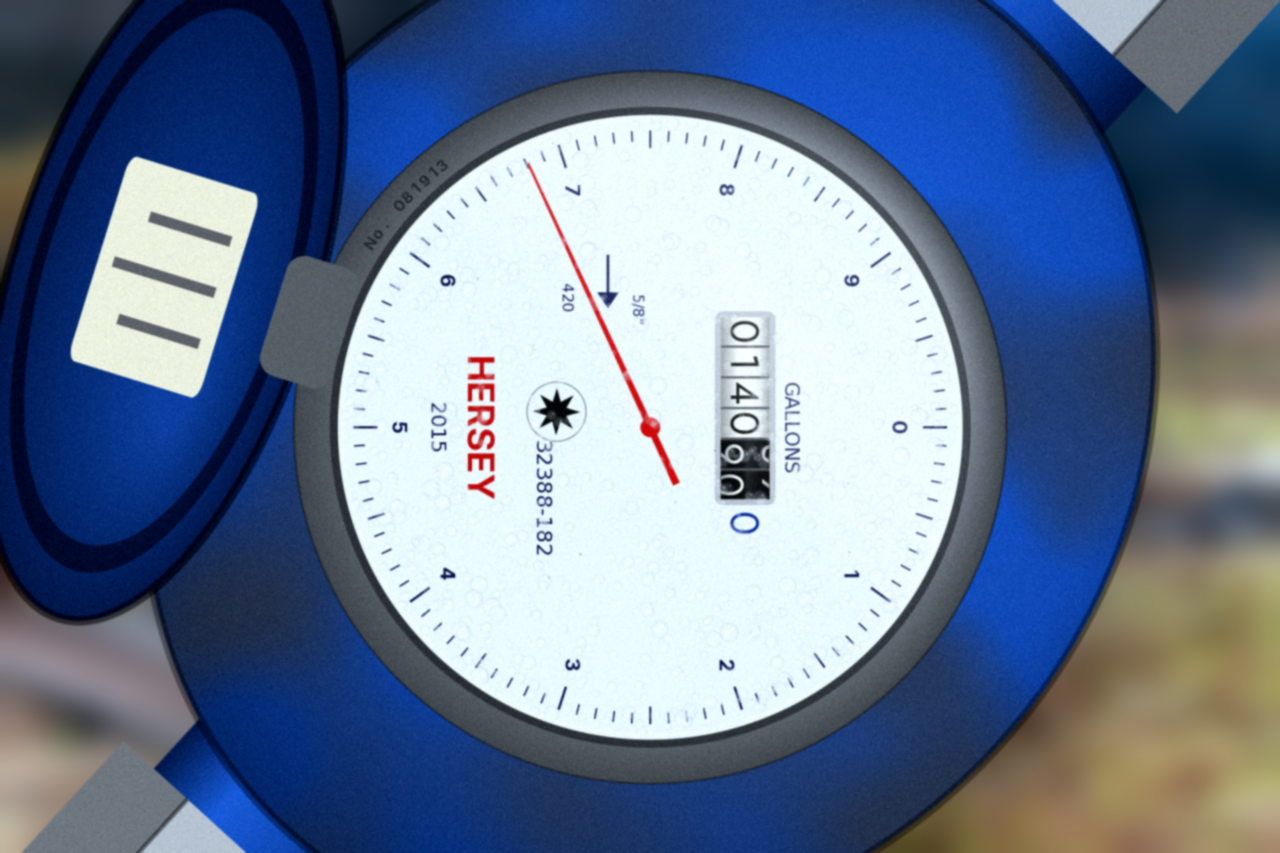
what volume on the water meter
140896.8 gal
